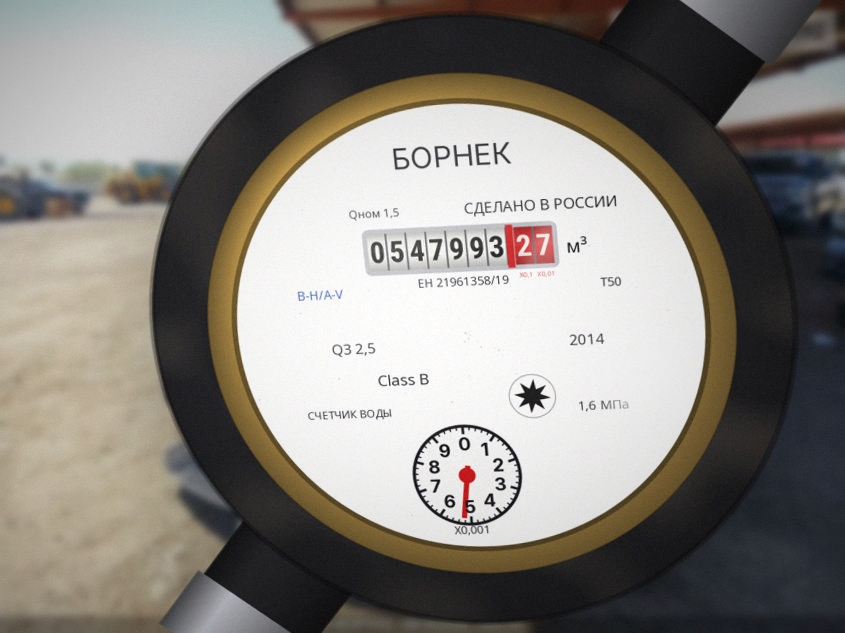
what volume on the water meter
547993.275 m³
